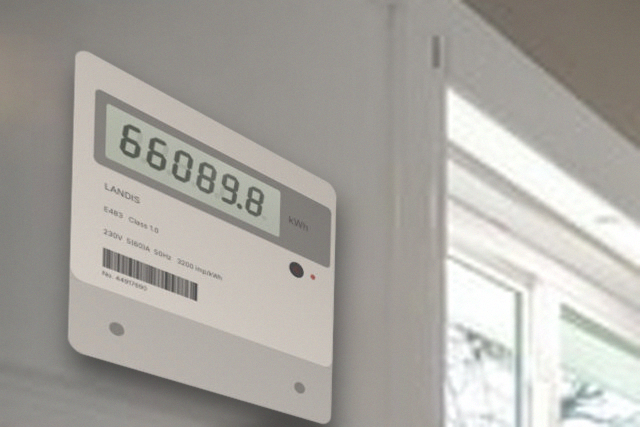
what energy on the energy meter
66089.8 kWh
